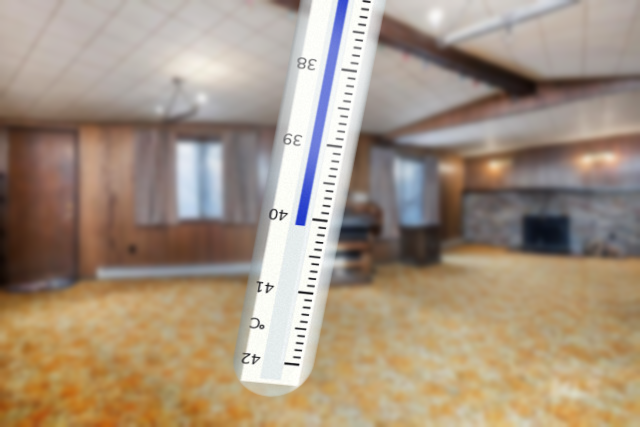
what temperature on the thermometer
40.1 °C
